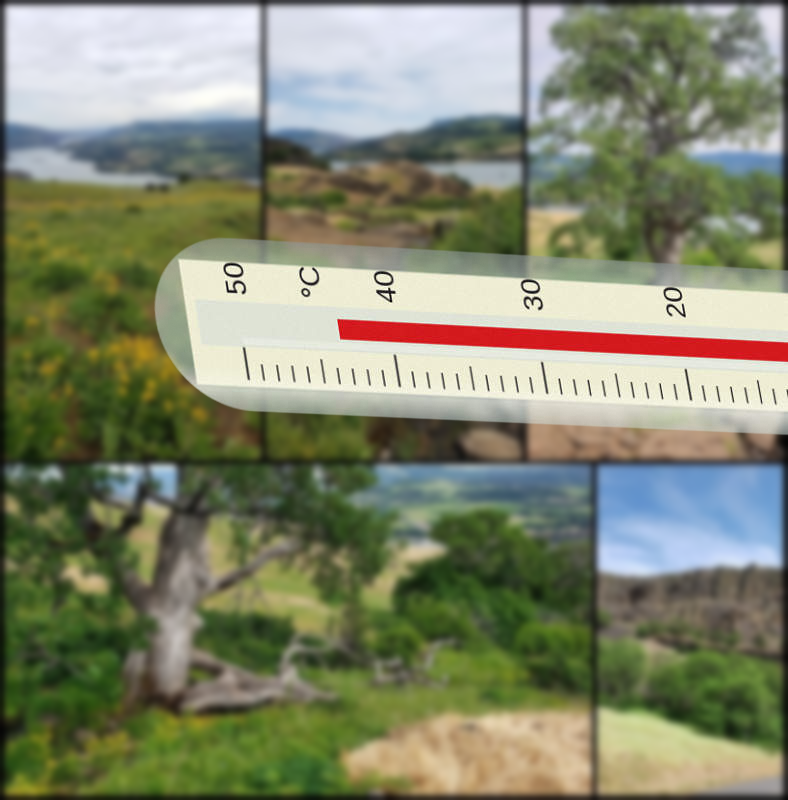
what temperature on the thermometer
43.5 °C
